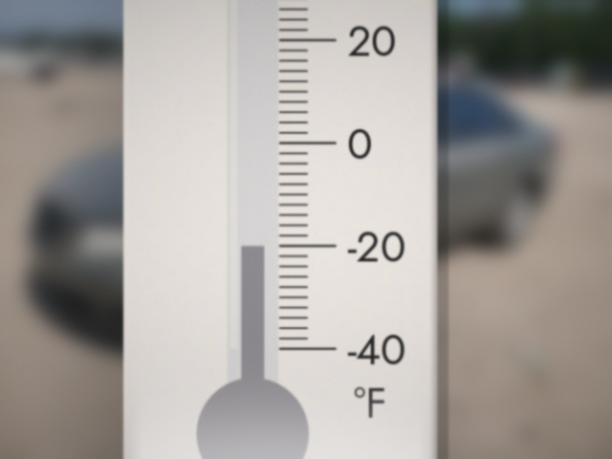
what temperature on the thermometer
-20 °F
